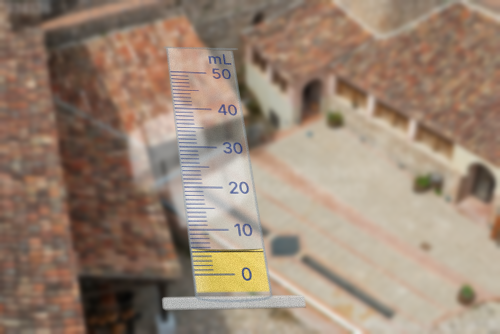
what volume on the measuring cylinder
5 mL
